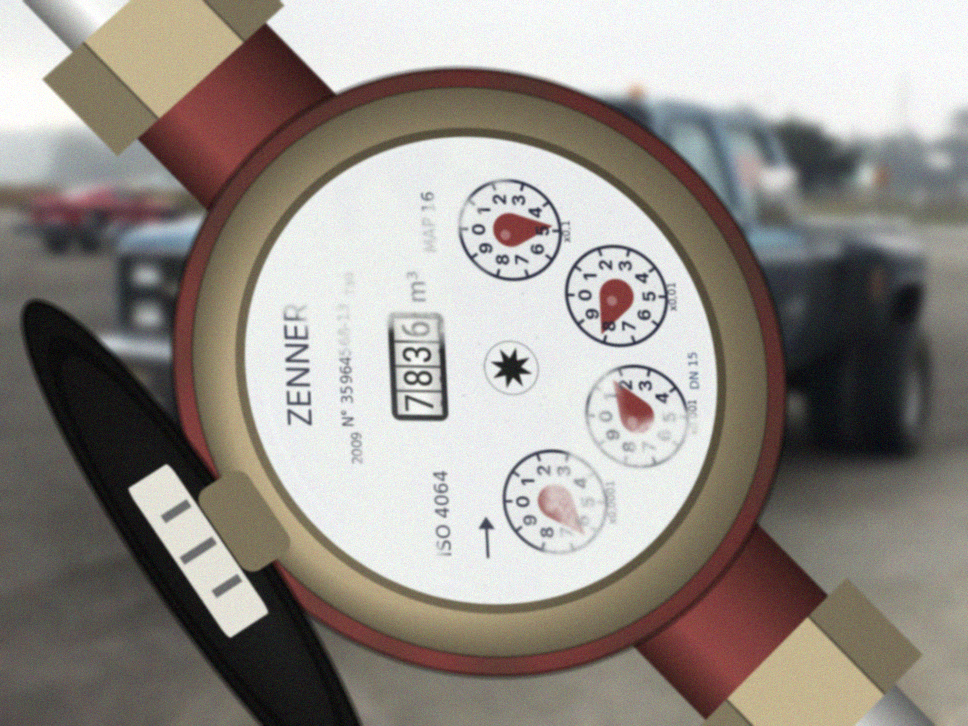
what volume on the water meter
7836.4816 m³
